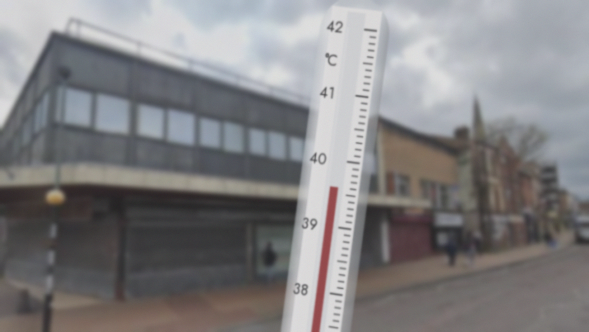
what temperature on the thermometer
39.6 °C
